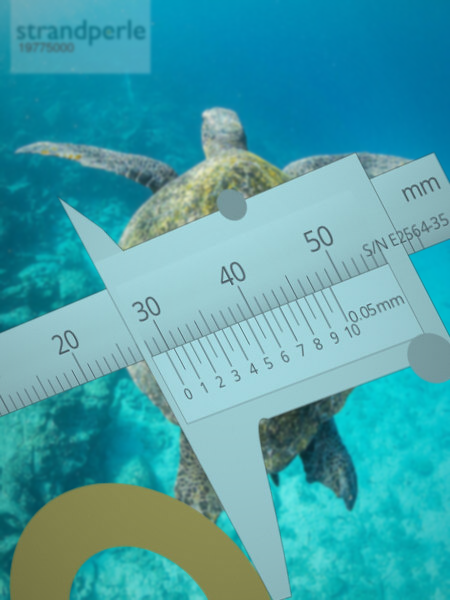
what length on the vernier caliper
29.6 mm
